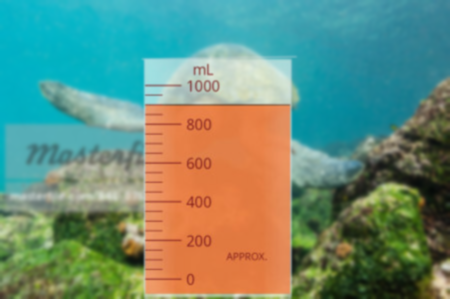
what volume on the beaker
900 mL
